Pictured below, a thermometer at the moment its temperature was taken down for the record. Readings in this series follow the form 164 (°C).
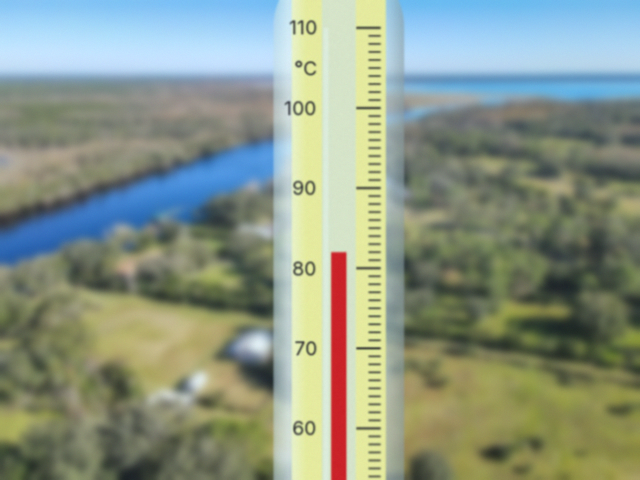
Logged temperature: 82 (°C)
